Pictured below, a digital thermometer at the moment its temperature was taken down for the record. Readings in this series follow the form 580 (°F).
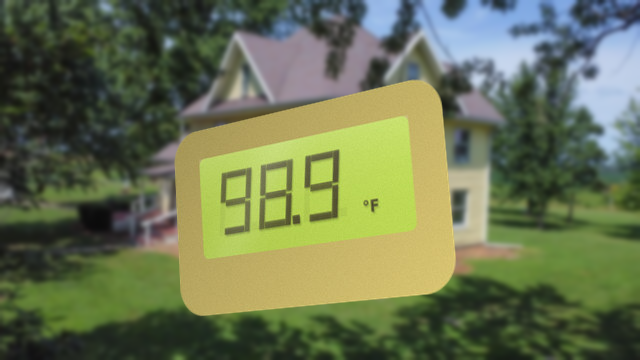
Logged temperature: 98.9 (°F)
